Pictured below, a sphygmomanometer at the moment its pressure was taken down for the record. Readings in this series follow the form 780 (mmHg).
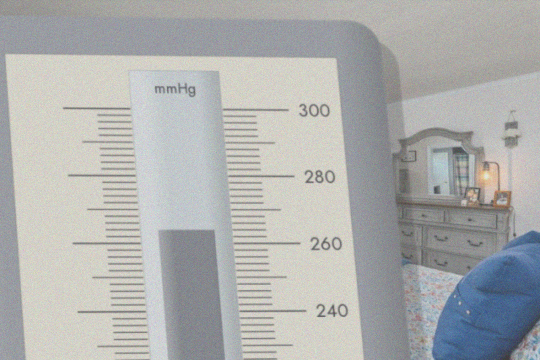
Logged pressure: 264 (mmHg)
